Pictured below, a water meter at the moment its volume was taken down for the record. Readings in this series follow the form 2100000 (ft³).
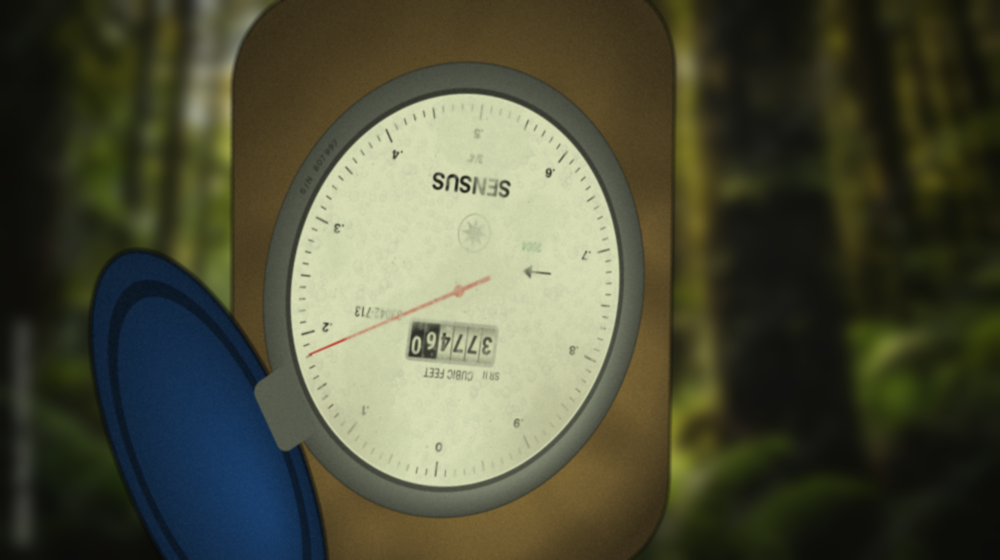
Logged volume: 377460.18 (ft³)
